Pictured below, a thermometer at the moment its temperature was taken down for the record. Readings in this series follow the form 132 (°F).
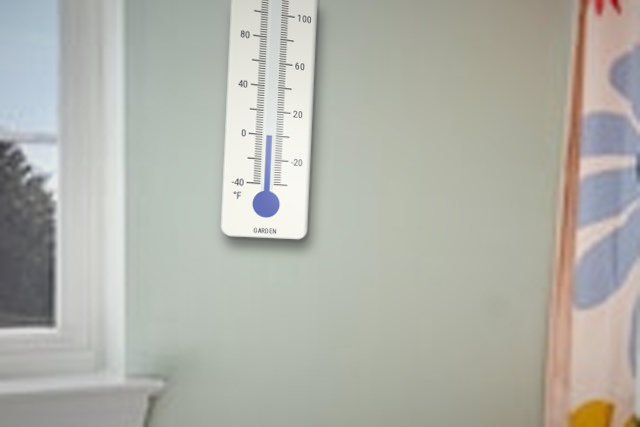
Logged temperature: 0 (°F)
